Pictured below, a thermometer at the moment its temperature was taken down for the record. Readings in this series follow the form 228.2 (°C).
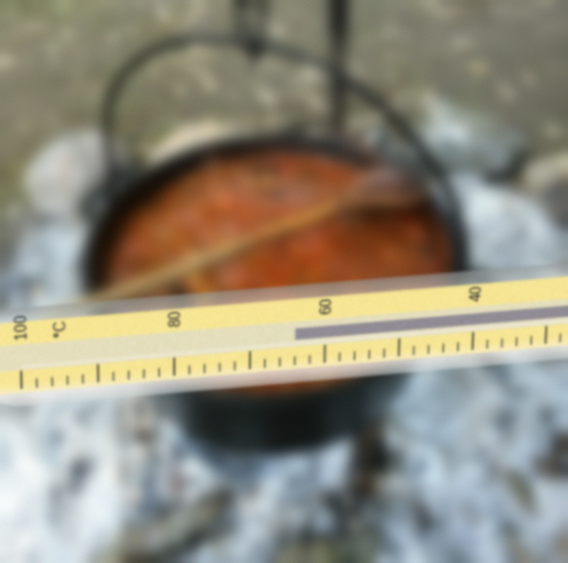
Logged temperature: 64 (°C)
